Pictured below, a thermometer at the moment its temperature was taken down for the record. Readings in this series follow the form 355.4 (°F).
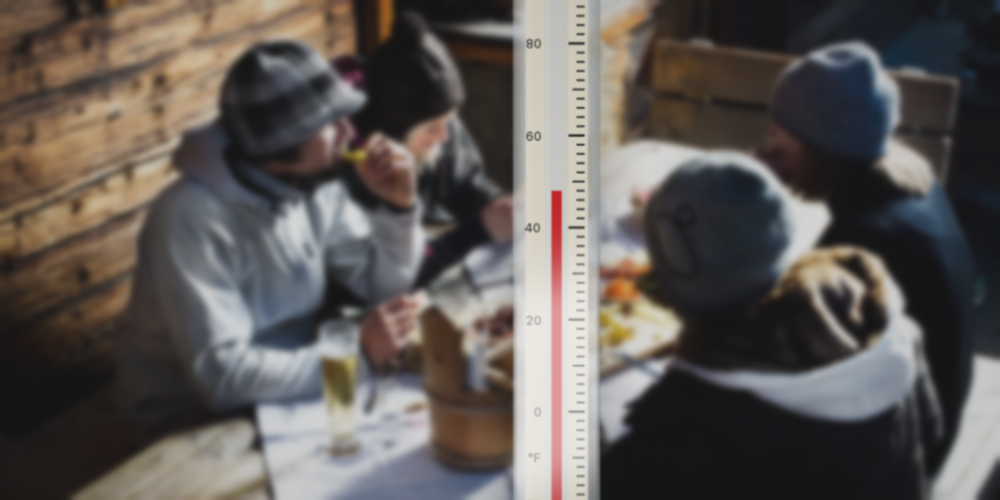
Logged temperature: 48 (°F)
